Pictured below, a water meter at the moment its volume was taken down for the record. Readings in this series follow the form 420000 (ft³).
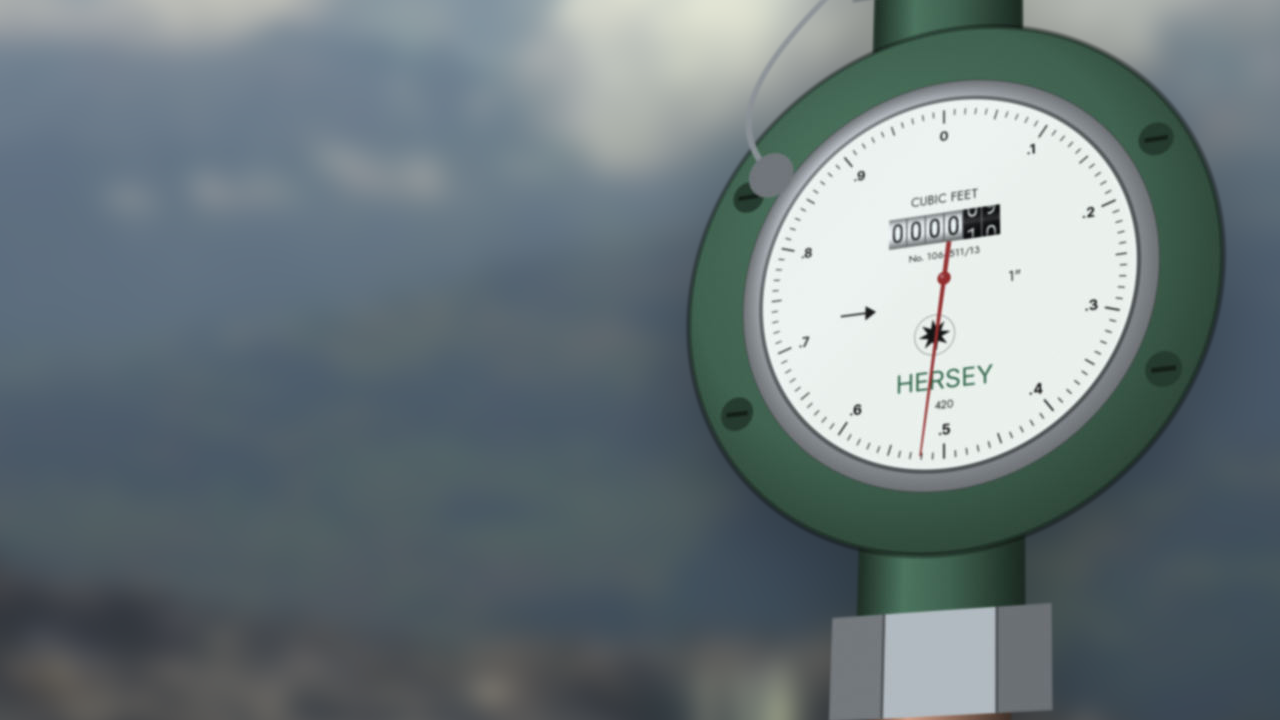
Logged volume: 9.52 (ft³)
